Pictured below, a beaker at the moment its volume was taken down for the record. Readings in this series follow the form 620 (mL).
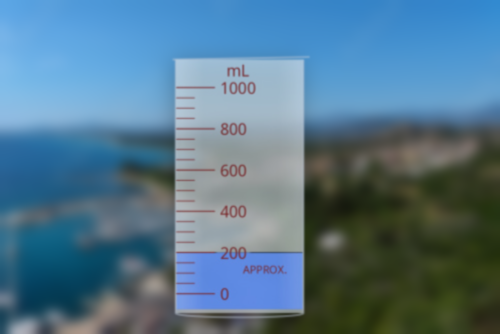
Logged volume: 200 (mL)
